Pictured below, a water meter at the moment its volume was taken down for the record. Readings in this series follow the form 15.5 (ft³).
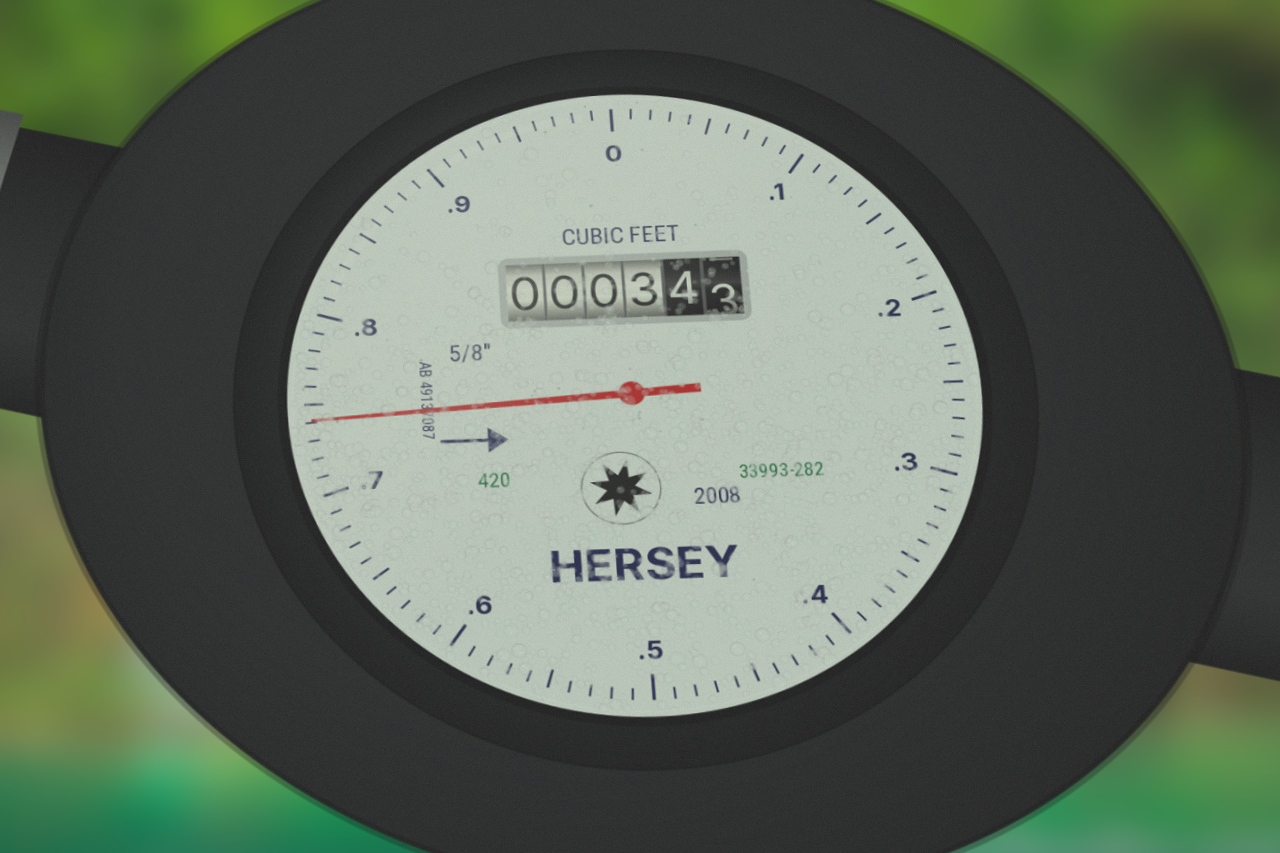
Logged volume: 342.74 (ft³)
